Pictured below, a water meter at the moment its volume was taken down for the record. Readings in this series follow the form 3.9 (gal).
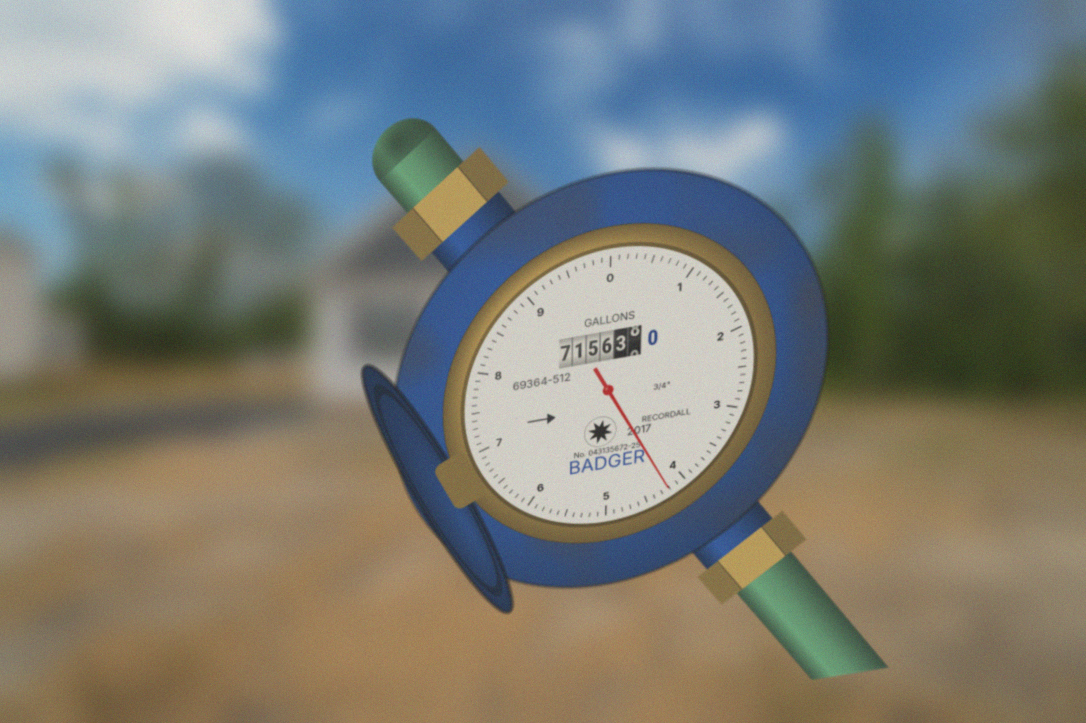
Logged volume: 7156384.2 (gal)
